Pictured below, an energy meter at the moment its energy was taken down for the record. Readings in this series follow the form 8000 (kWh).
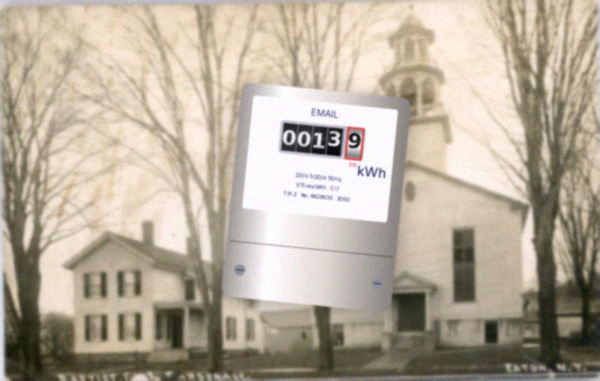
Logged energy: 13.9 (kWh)
